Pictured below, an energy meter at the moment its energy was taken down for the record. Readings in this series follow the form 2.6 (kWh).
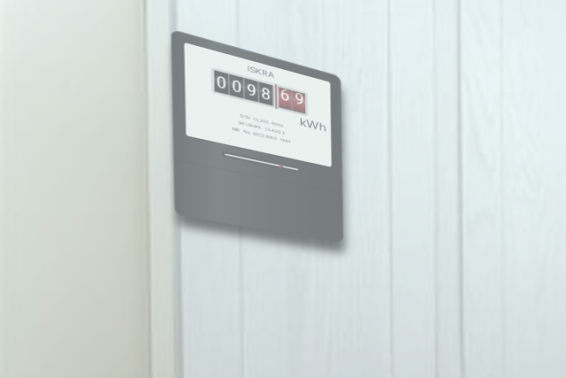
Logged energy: 98.69 (kWh)
